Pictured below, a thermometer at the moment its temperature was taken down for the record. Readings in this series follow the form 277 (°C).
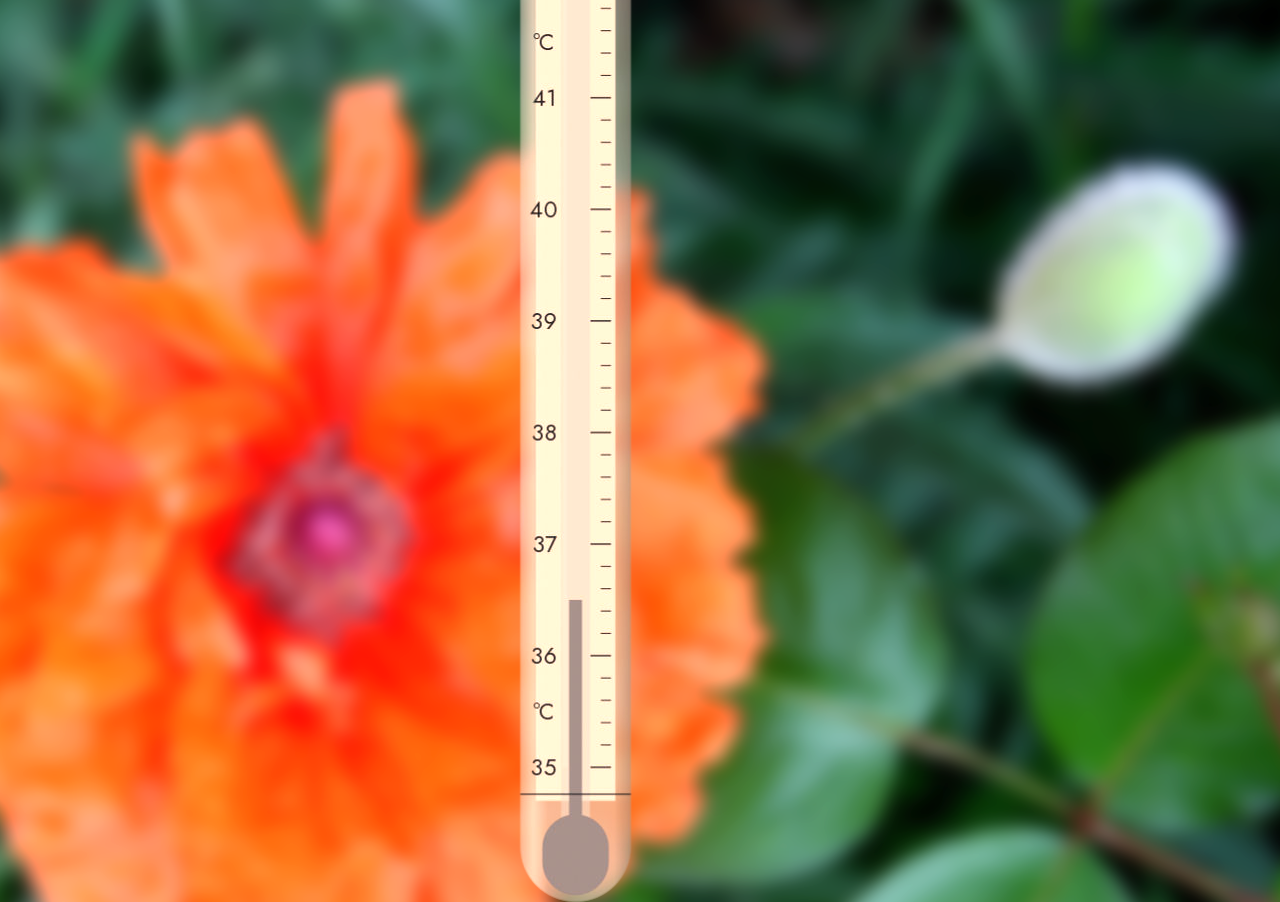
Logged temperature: 36.5 (°C)
